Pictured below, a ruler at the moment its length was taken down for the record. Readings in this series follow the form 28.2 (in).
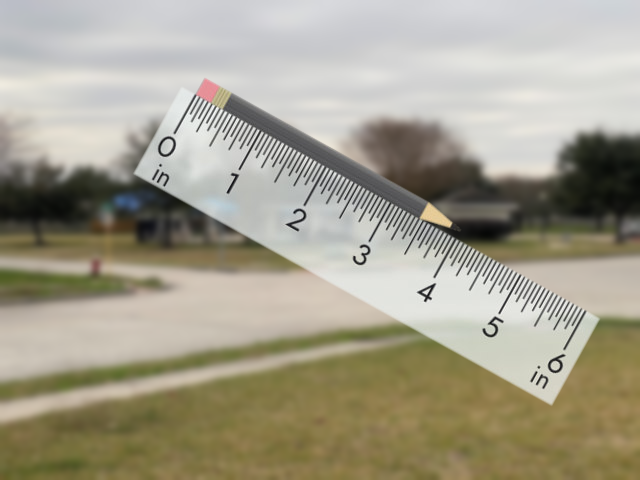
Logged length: 4 (in)
